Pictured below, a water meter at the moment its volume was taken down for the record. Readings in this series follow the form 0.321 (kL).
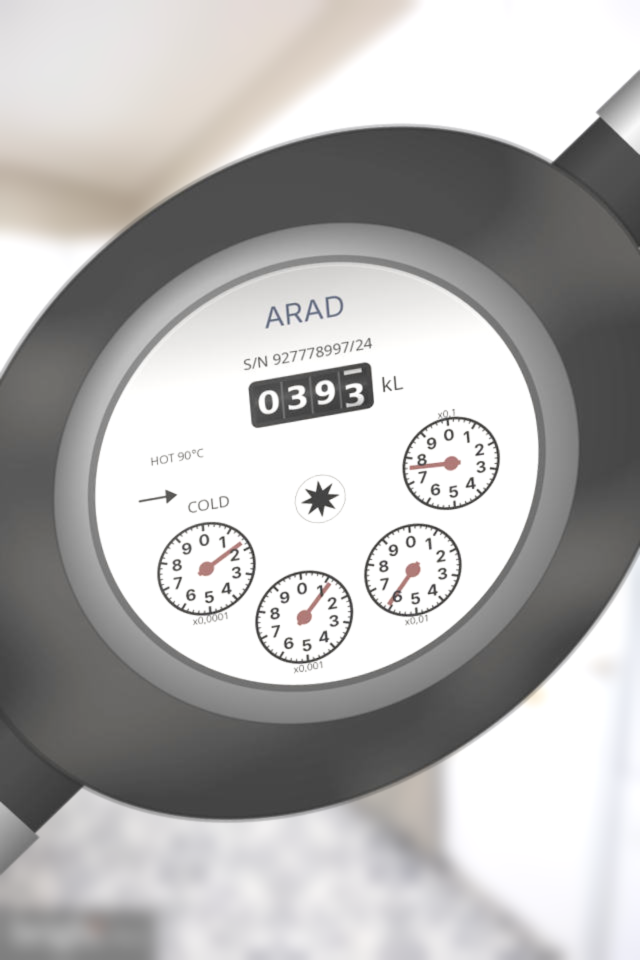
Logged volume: 392.7611 (kL)
